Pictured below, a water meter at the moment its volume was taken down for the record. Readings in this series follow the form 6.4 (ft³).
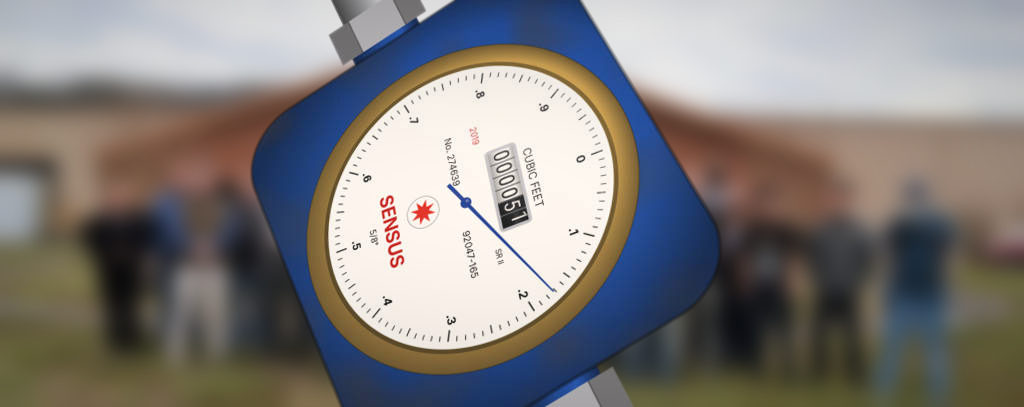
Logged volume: 51.17 (ft³)
